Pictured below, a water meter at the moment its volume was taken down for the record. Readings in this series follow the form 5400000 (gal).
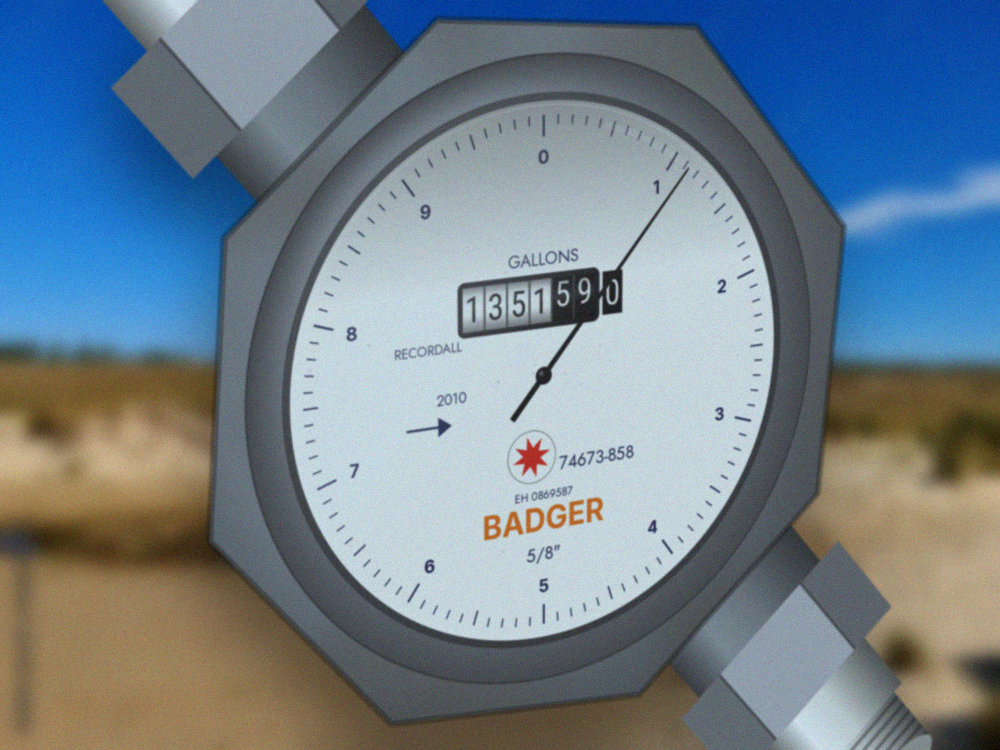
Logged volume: 1351591.1 (gal)
